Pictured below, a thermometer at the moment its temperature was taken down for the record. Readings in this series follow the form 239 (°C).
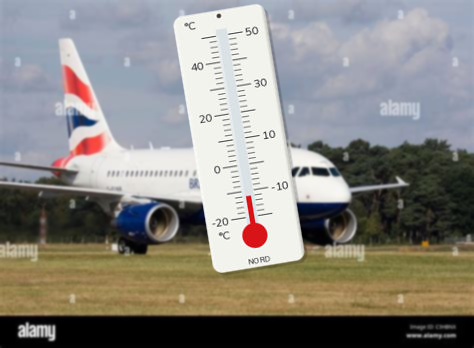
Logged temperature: -12 (°C)
